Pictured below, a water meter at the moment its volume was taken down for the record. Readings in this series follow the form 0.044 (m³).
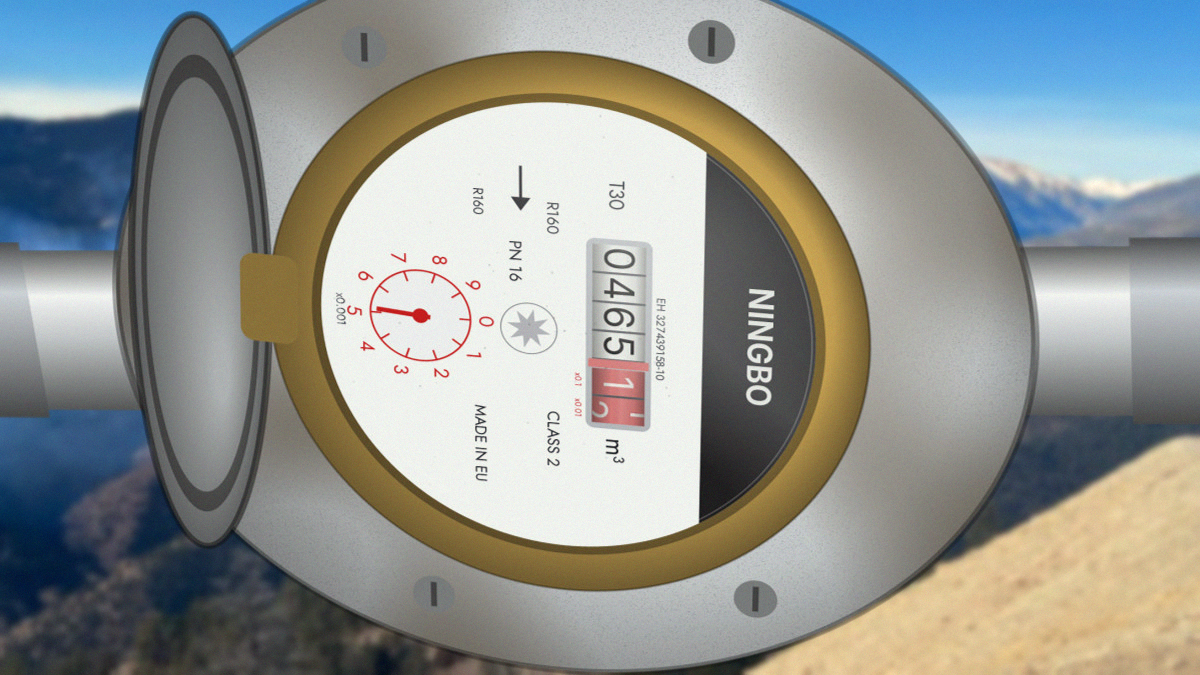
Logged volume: 465.115 (m³)
